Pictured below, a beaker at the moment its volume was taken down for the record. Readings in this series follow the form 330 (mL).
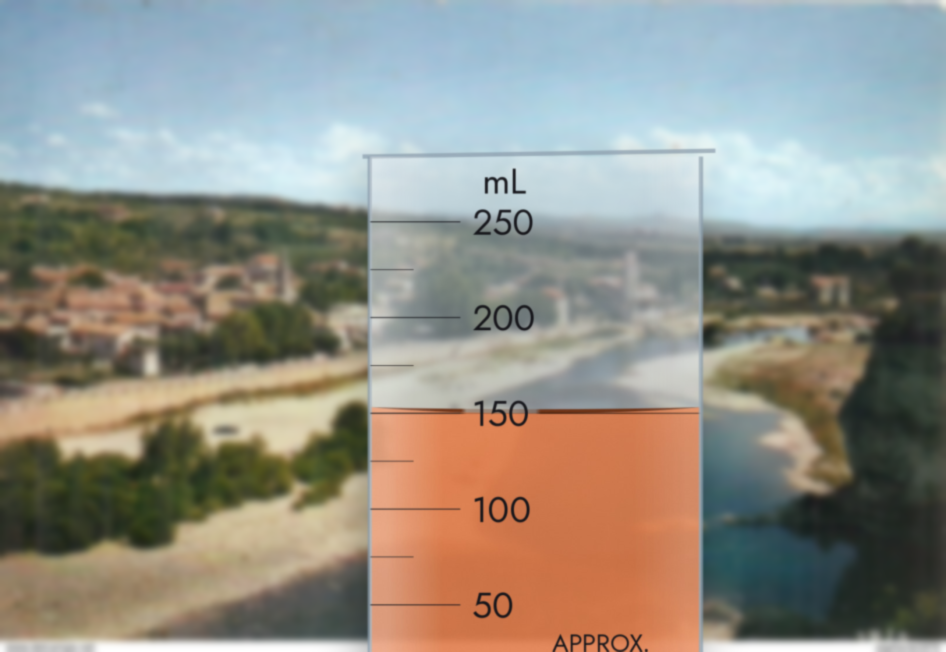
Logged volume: 150 (mL)
